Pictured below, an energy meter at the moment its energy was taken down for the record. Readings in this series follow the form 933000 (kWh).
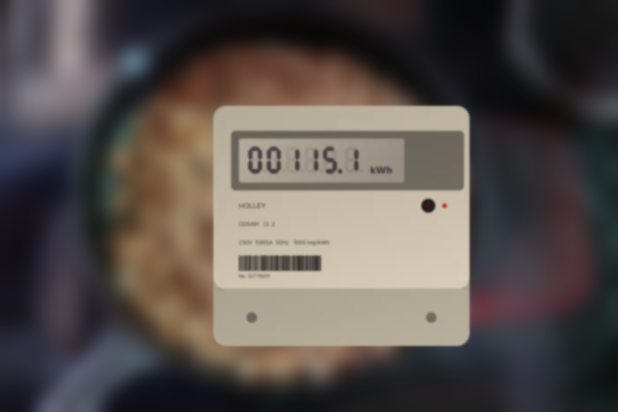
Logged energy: 115.1 (kWh)
